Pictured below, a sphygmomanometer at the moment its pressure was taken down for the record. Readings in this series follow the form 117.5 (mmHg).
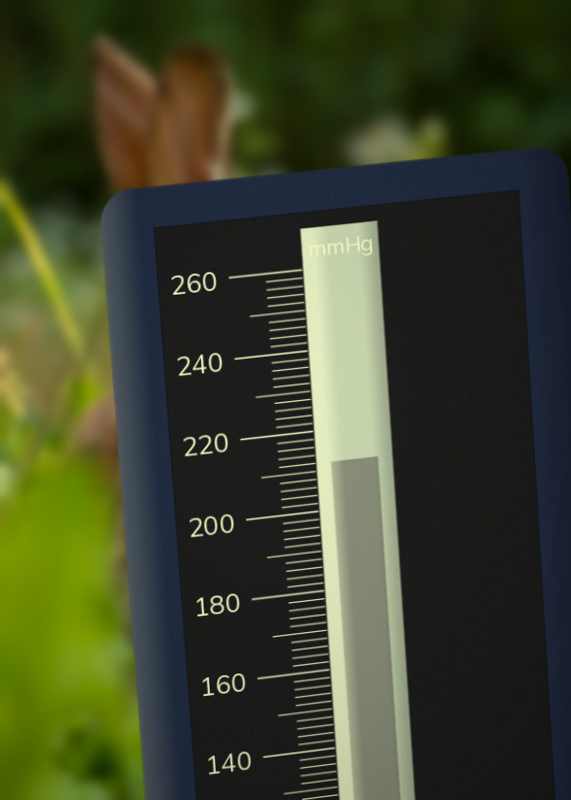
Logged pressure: 212 (mmHg)
